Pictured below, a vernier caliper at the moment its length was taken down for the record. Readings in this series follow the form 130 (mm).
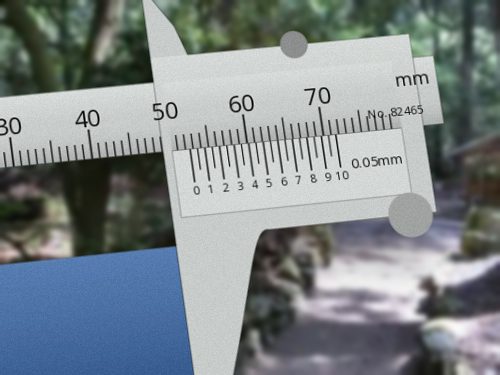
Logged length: 52.6 (mm)
